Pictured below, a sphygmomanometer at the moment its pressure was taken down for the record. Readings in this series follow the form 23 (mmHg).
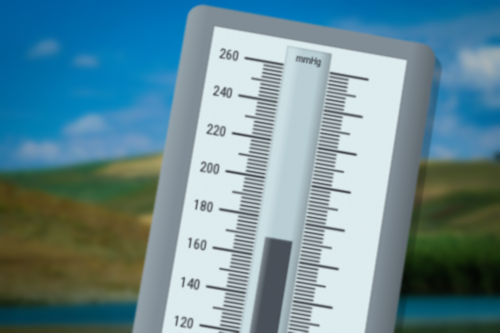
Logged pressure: 170 (mmHg)
